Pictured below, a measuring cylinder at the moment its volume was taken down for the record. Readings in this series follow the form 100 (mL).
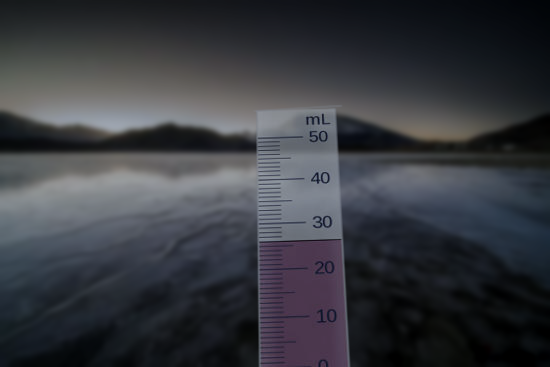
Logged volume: 26 (mL)
